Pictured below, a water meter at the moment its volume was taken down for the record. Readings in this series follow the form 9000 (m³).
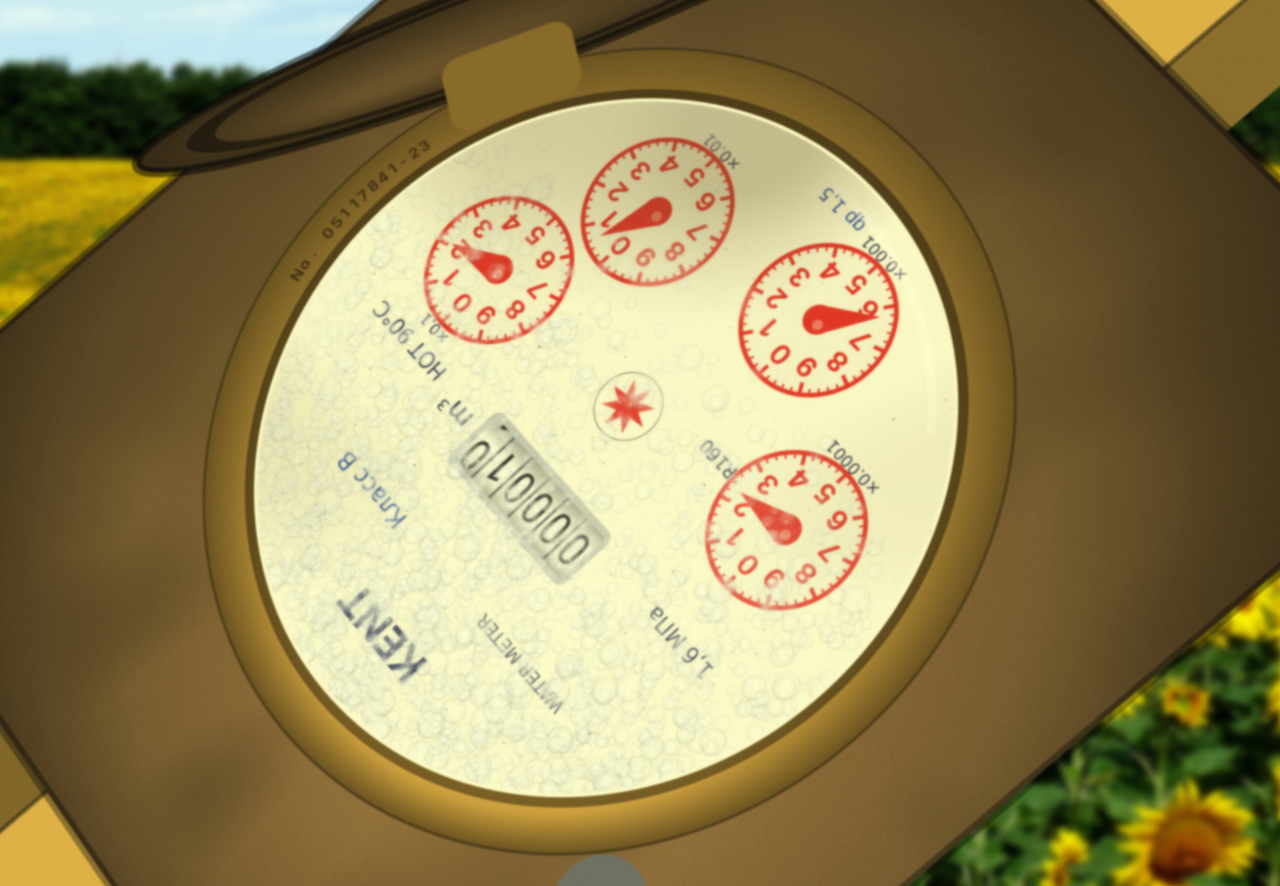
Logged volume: 10.2062 (m³)
